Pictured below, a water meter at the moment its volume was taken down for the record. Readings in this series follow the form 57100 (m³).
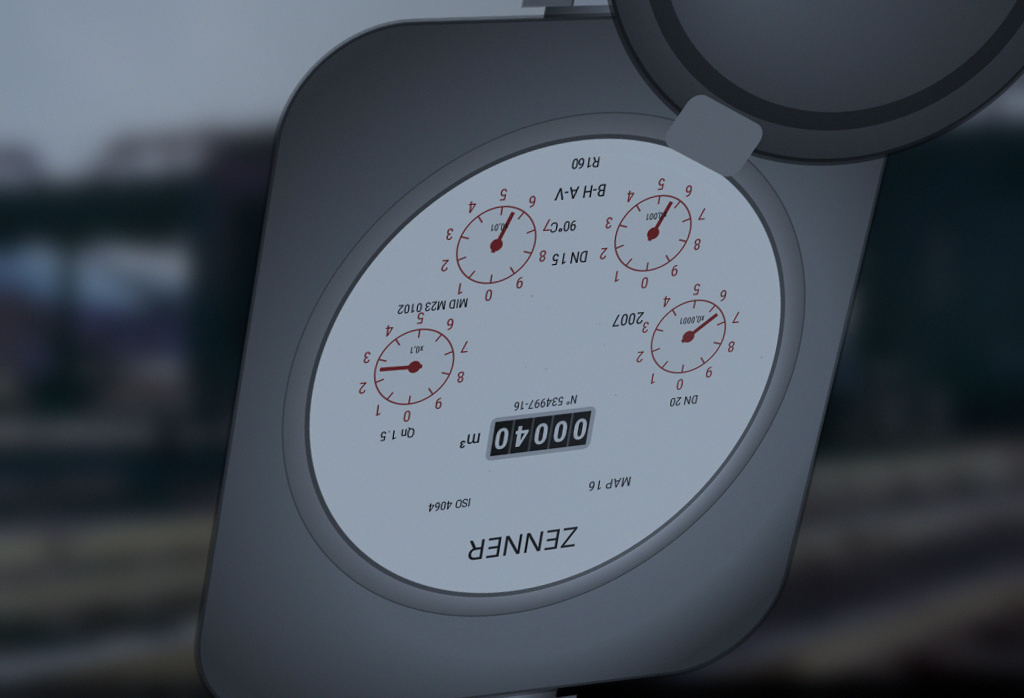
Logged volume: 40.2556 (m³)
